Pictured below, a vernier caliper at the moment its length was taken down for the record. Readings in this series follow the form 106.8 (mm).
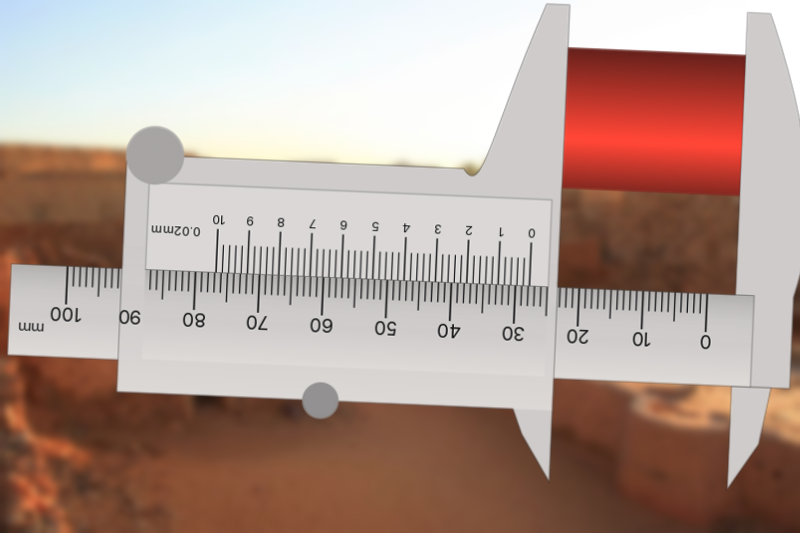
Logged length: 27.8 (mm)
